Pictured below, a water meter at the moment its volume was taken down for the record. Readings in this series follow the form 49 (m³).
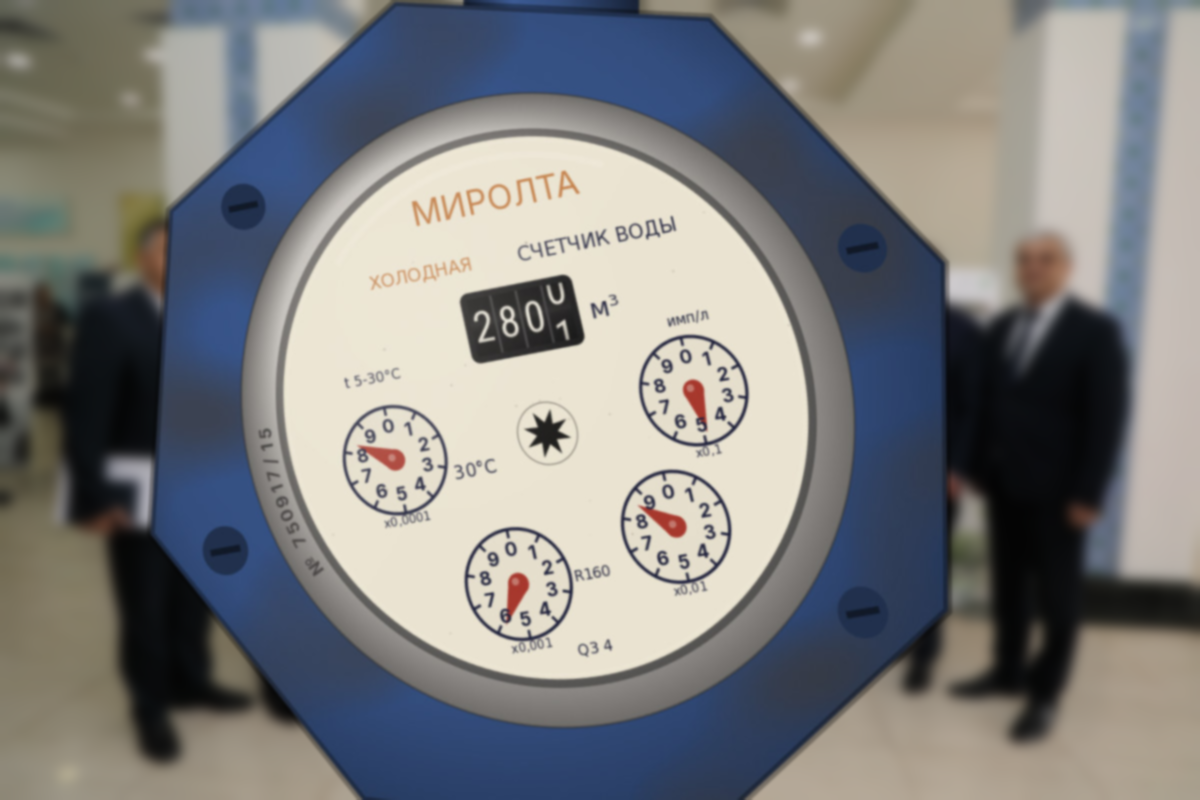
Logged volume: 2800.4858 (m³)
